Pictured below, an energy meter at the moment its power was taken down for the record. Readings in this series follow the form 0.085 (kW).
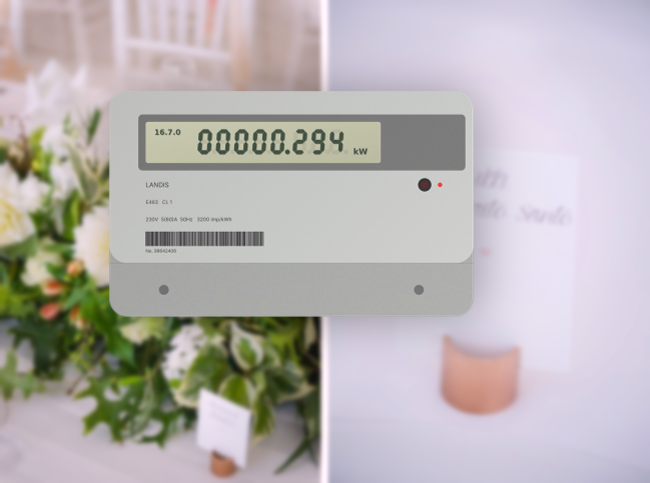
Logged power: 0.294 (kW)
